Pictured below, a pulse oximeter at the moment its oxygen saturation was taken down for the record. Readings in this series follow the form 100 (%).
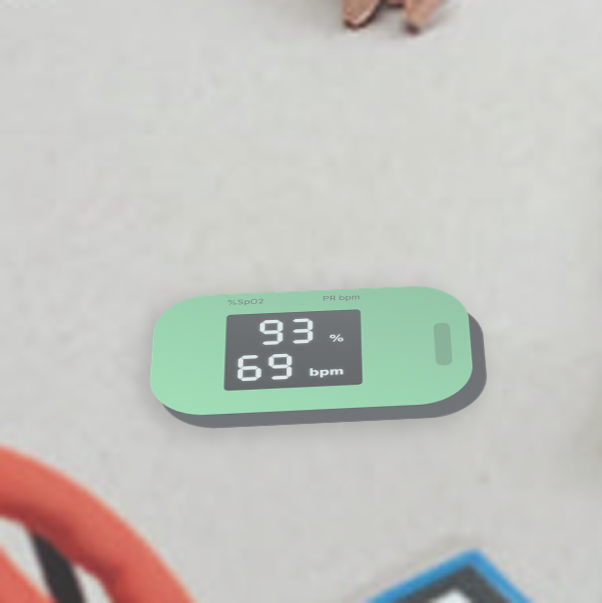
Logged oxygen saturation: 93 (%)
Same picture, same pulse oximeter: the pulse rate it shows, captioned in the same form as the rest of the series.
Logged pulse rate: 69 (bpm)
